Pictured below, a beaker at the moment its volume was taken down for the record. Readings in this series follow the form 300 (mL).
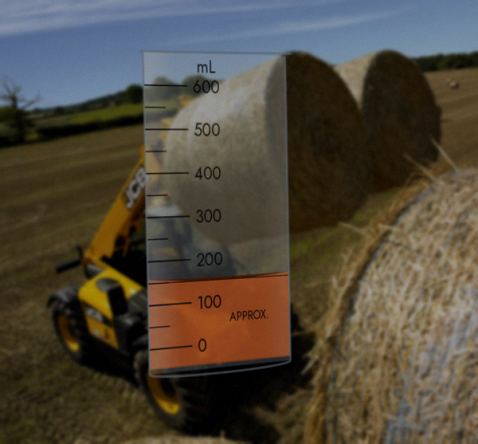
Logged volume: 150 (mL)
